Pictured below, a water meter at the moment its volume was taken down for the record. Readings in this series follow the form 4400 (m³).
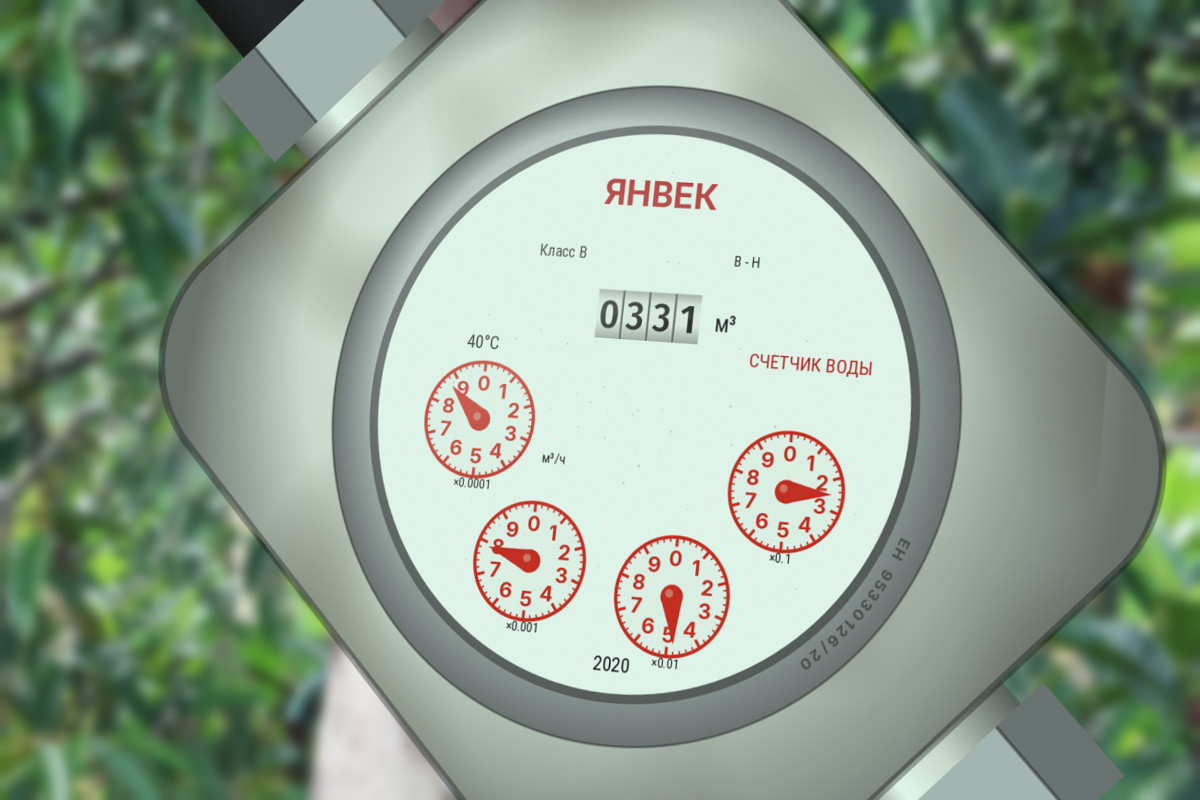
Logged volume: 331.2478 (m³)
